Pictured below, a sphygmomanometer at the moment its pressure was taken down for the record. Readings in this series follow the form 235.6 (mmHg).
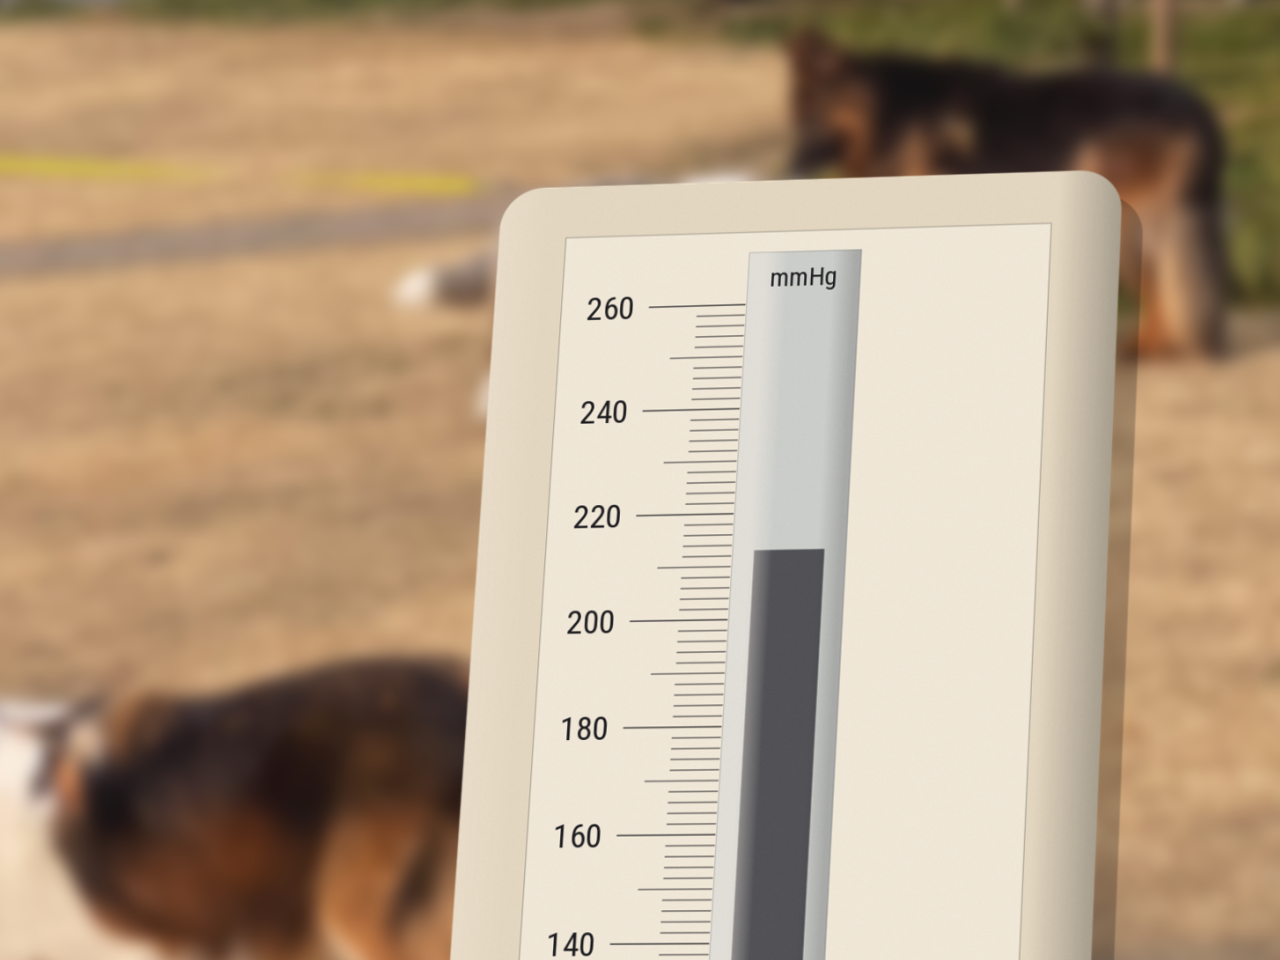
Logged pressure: 213 (mmHg)
